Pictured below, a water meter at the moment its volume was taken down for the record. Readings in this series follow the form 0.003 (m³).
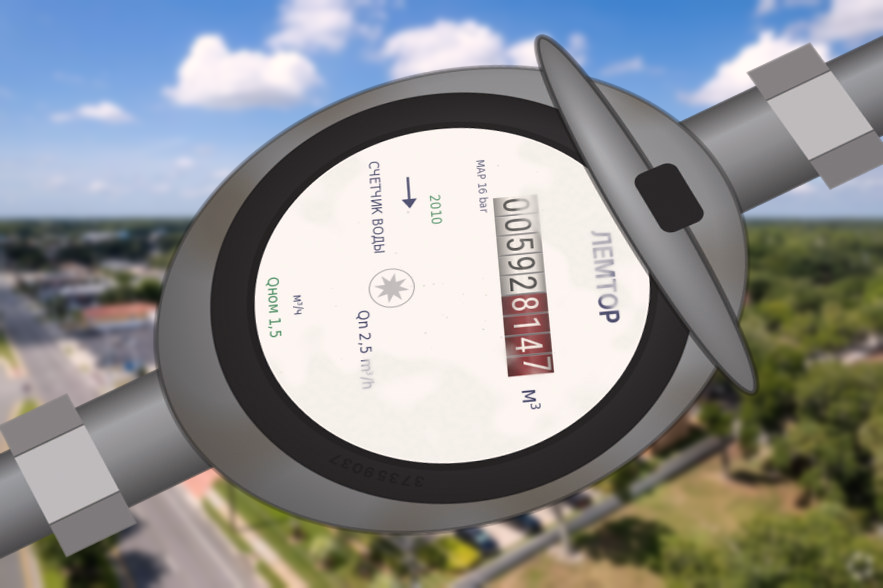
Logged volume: 592.8147 (m³)
